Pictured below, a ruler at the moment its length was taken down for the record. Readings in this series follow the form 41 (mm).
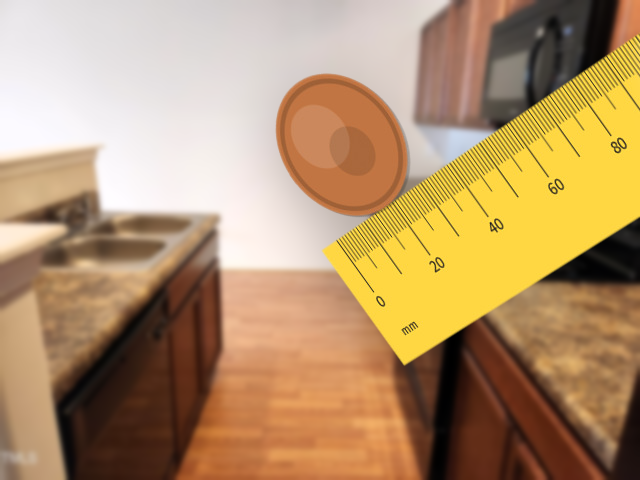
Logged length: 35 (mm)
